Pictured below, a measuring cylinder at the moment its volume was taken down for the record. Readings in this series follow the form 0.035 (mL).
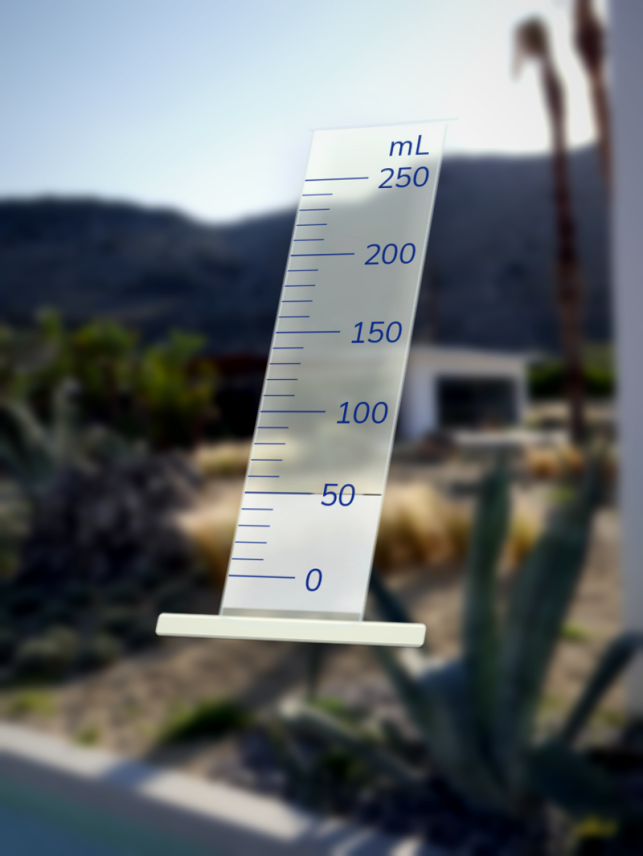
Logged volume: 50 (mL)
